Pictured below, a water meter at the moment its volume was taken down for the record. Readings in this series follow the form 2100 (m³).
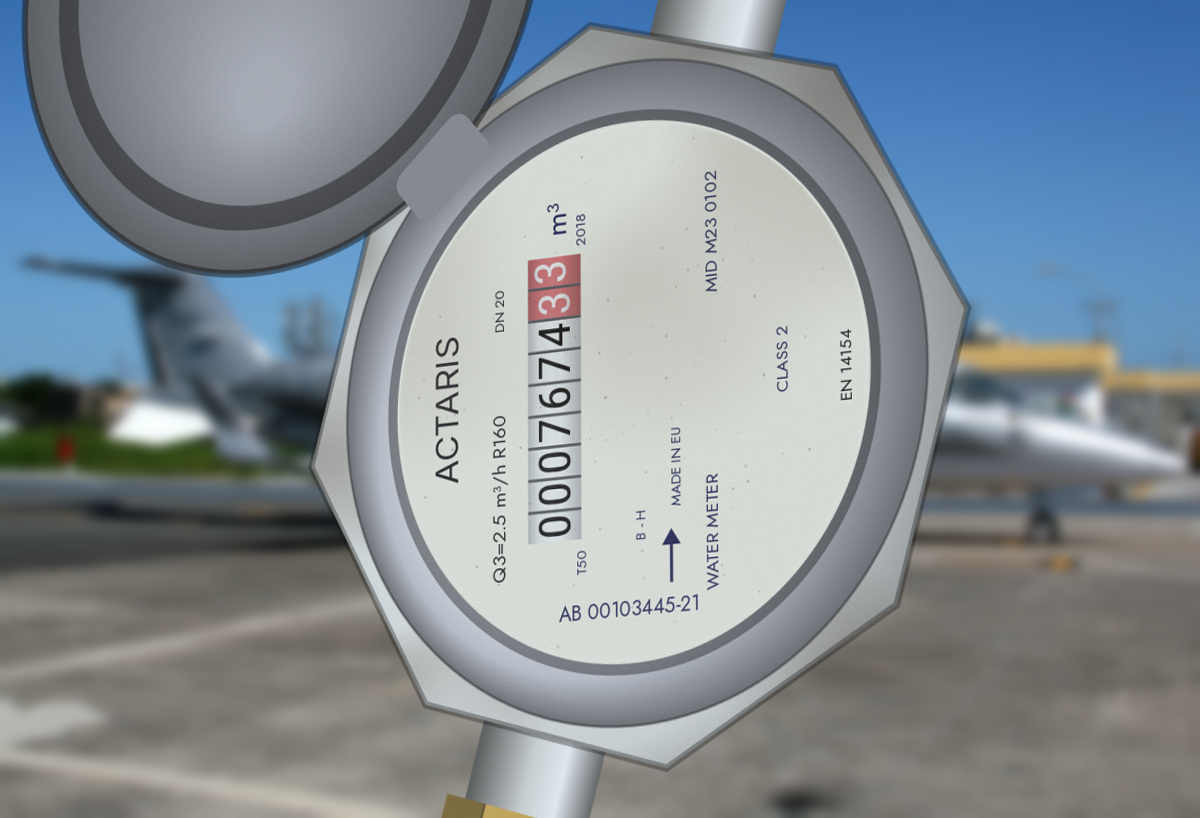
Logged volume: 7674.33 (m³)
